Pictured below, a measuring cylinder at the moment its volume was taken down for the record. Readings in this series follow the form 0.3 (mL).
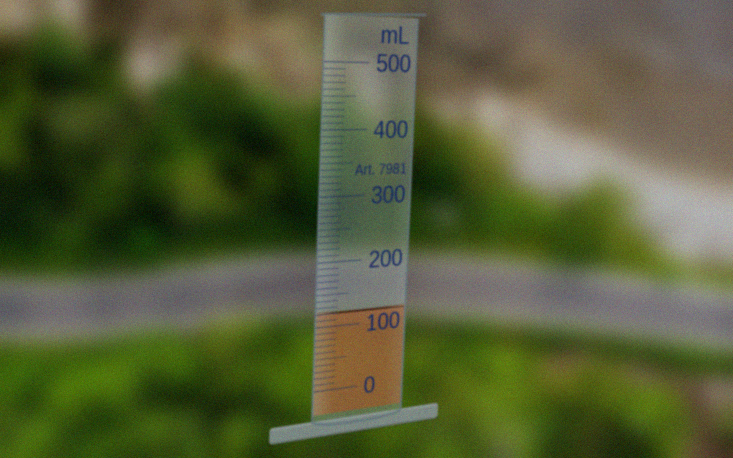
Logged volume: 120 (mL)
